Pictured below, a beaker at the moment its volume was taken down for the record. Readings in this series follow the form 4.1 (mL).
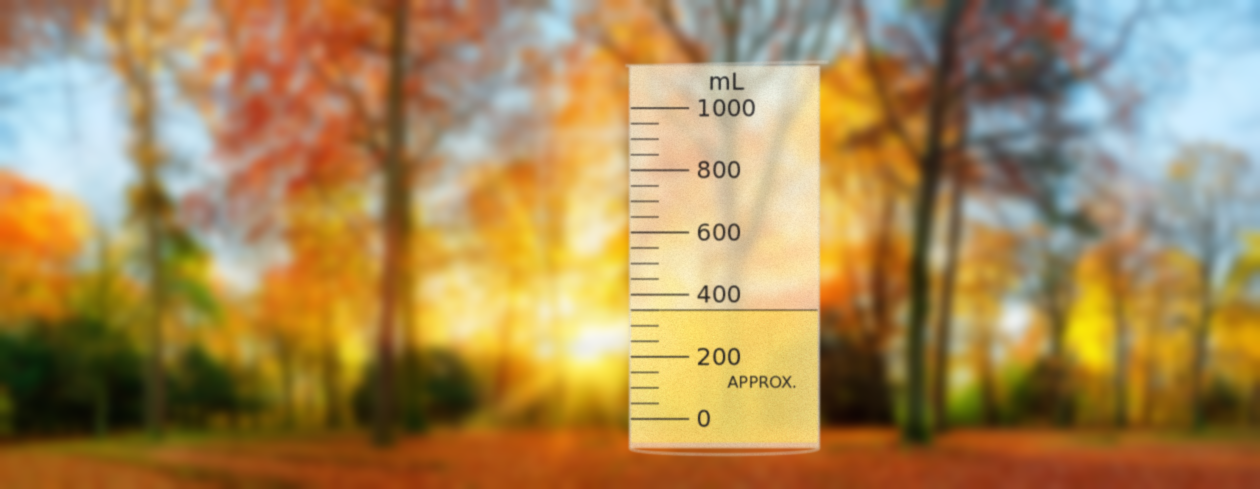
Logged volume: 350 (mL)
